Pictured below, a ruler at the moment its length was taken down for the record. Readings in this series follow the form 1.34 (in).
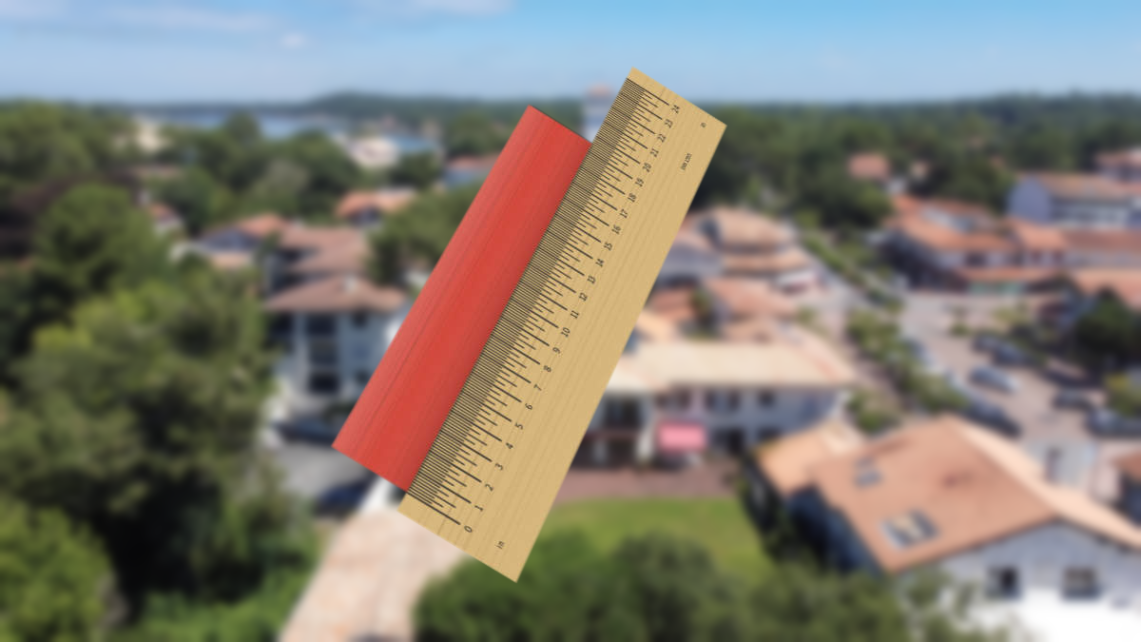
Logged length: 19.5 (in)
